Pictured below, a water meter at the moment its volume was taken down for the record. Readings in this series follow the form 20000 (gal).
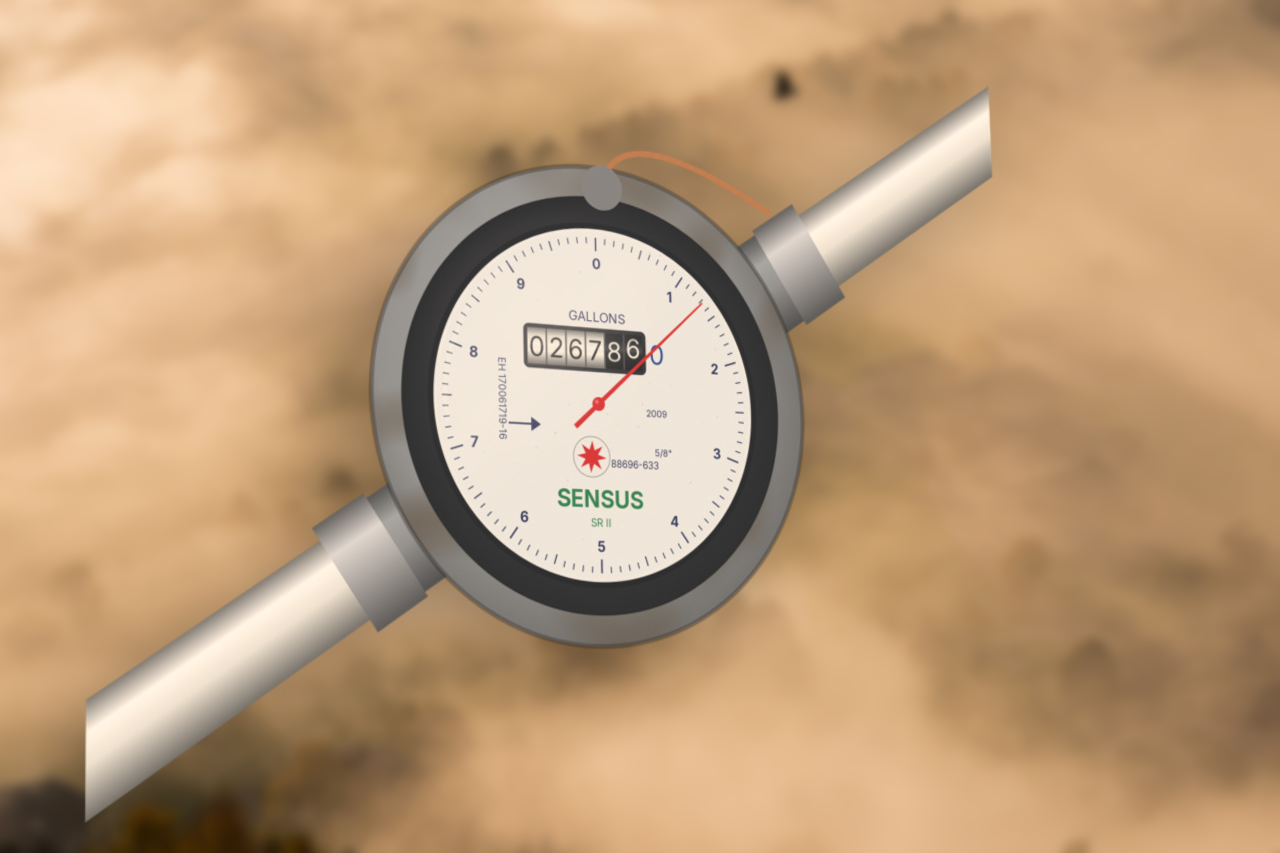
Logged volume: 267861.3 (gal)
